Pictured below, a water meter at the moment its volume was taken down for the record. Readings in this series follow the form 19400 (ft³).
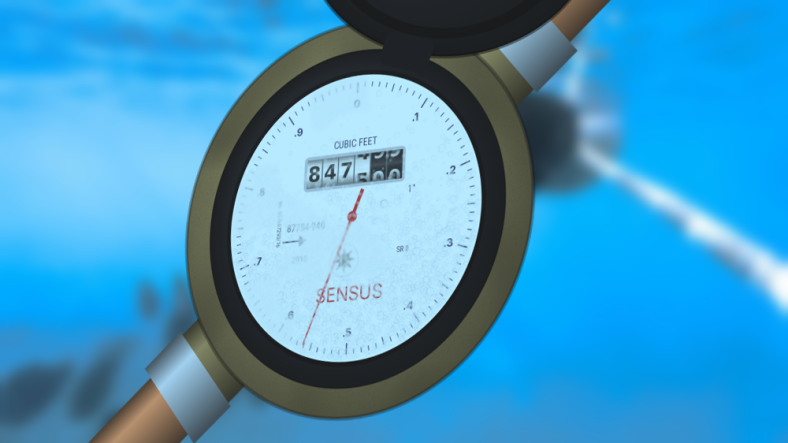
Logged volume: 847499.56 (ft³)
